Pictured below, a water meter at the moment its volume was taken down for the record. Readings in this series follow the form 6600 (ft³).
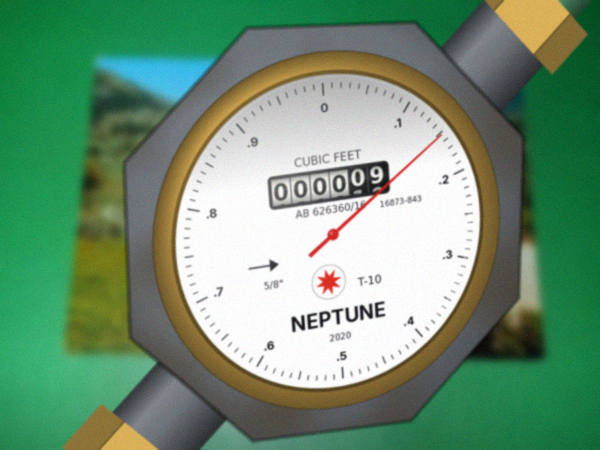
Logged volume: 9.15 (ft³)
